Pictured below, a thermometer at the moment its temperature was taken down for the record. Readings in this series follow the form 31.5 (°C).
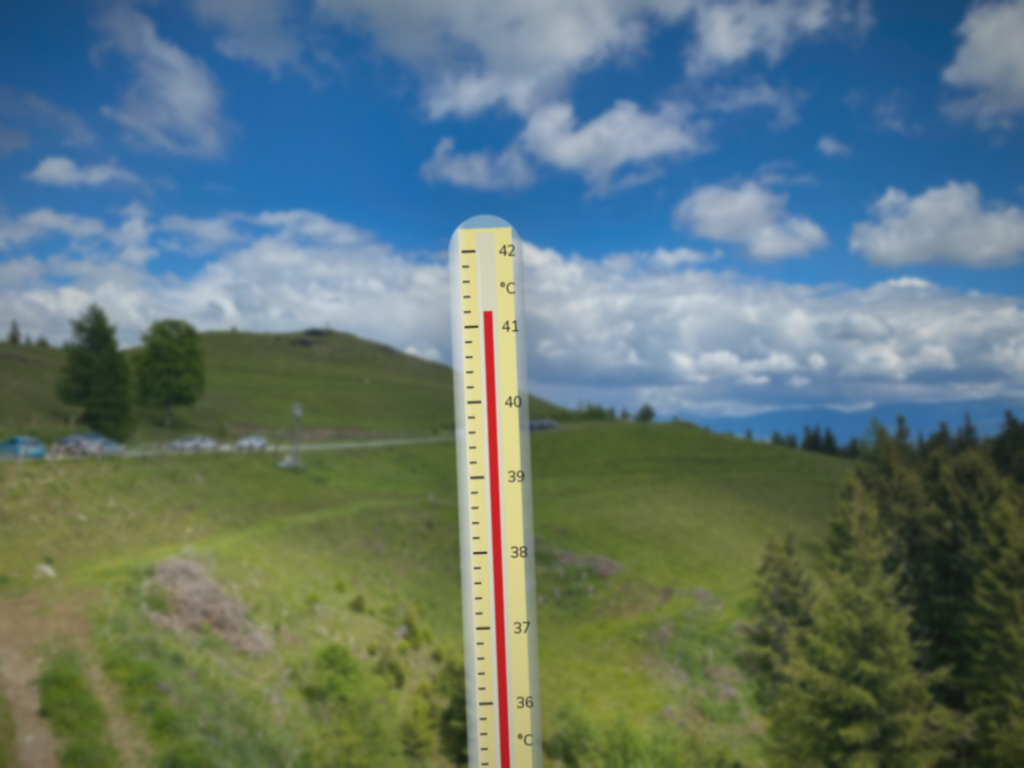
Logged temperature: 41.2 (°C)
